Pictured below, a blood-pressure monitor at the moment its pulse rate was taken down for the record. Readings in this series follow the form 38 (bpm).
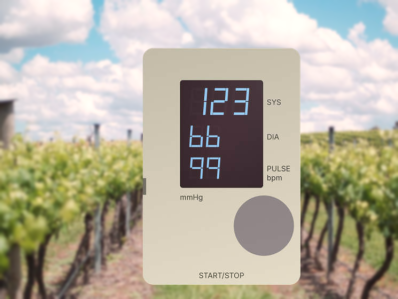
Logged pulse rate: 99 (bpm)
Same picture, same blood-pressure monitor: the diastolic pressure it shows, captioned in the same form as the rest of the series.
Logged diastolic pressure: 66 (mmHg)
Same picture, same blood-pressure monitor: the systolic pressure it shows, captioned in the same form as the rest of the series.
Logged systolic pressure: 123 (mmHg)
